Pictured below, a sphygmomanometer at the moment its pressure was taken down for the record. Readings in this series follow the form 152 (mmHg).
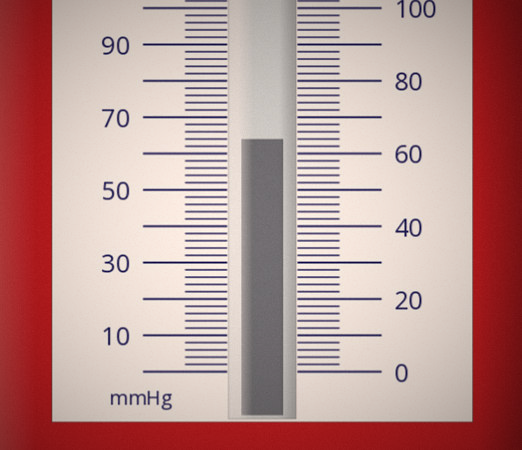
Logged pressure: 64 (mmHg)
